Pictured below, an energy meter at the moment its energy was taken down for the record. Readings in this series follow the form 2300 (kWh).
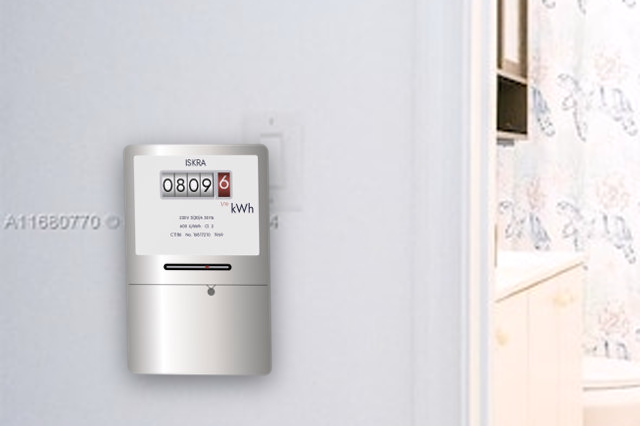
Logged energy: 809.6 (kWh)
